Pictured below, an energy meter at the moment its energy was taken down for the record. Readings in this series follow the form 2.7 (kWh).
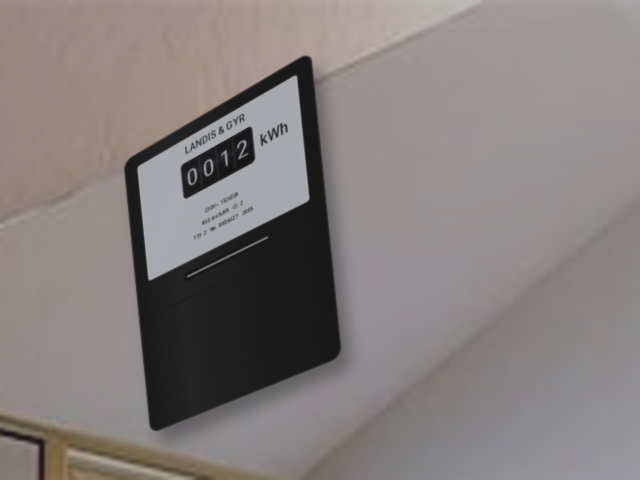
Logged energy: 12 (kWh)
